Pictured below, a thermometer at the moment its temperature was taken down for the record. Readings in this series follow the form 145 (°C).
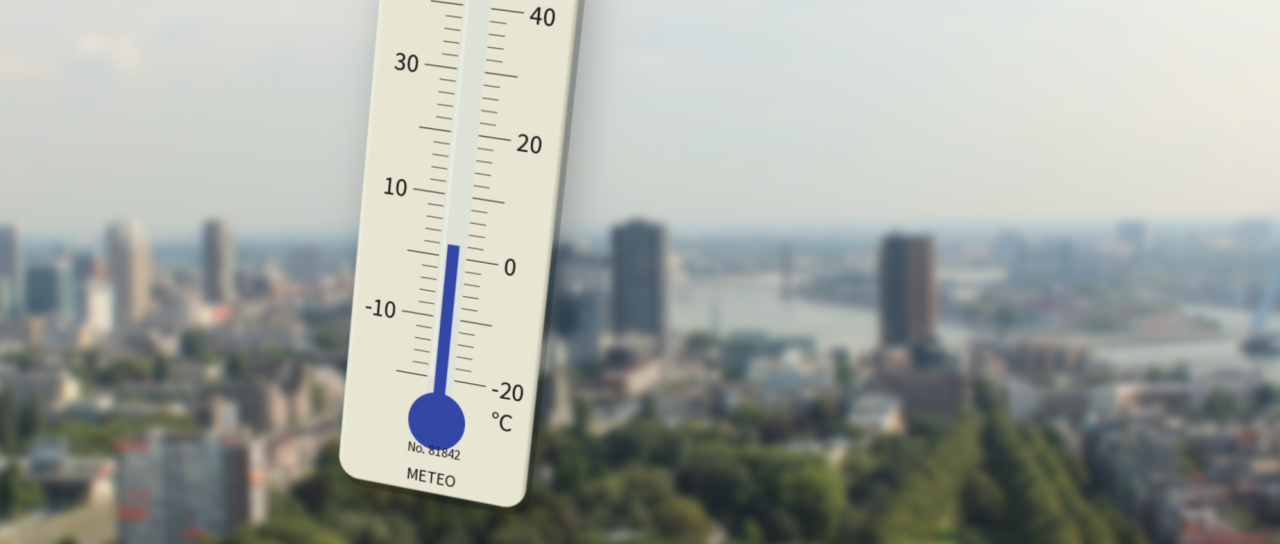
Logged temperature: 2 (°C)
